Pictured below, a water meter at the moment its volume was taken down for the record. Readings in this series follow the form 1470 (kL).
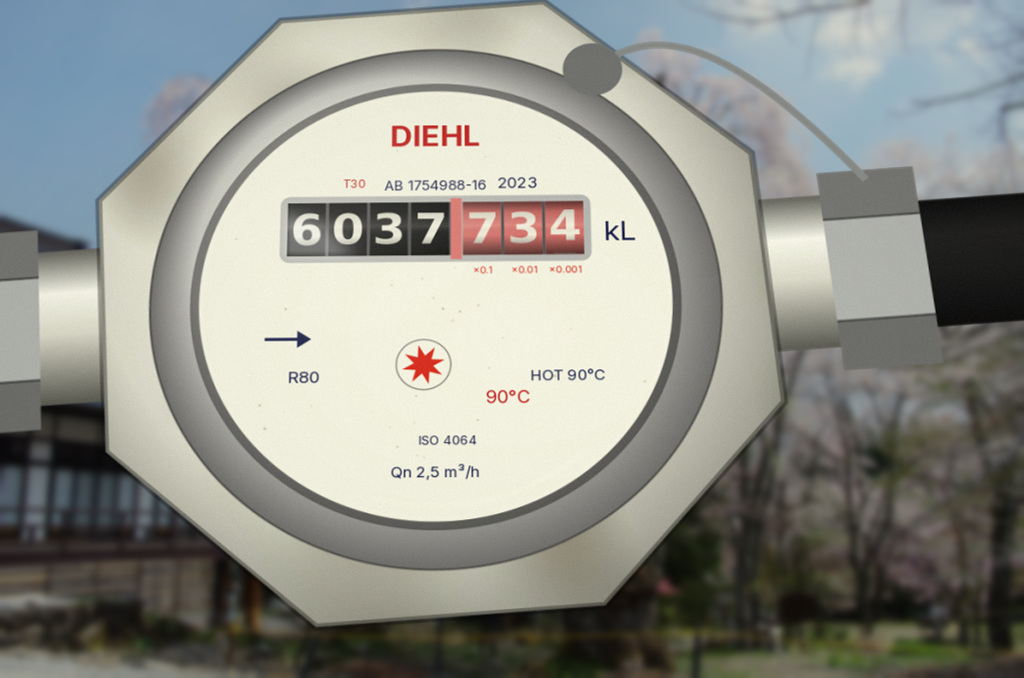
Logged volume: 6037.734 (kL)
